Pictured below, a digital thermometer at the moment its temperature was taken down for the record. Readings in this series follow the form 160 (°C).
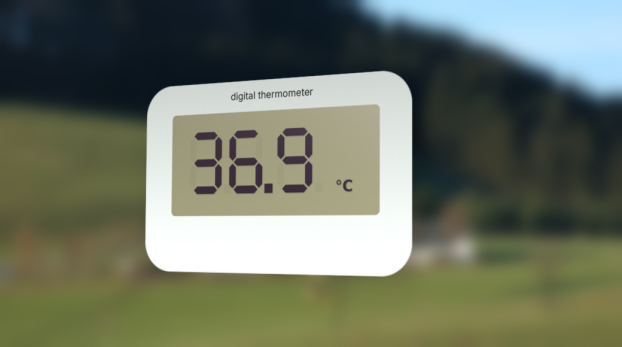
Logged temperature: 36.9 (°C)
